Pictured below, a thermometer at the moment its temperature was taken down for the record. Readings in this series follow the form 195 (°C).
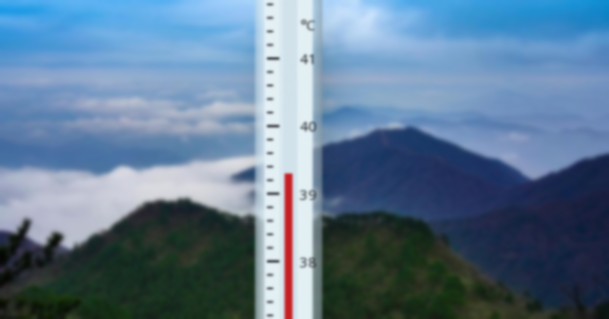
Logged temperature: 39.3 (°C)
